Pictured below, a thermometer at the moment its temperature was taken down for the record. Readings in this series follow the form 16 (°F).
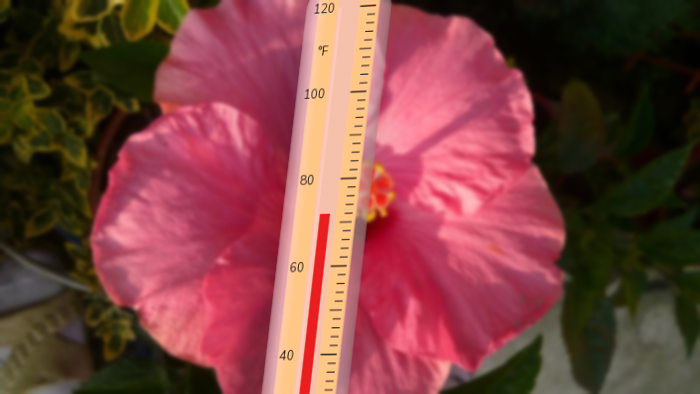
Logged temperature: 72 (°F)
